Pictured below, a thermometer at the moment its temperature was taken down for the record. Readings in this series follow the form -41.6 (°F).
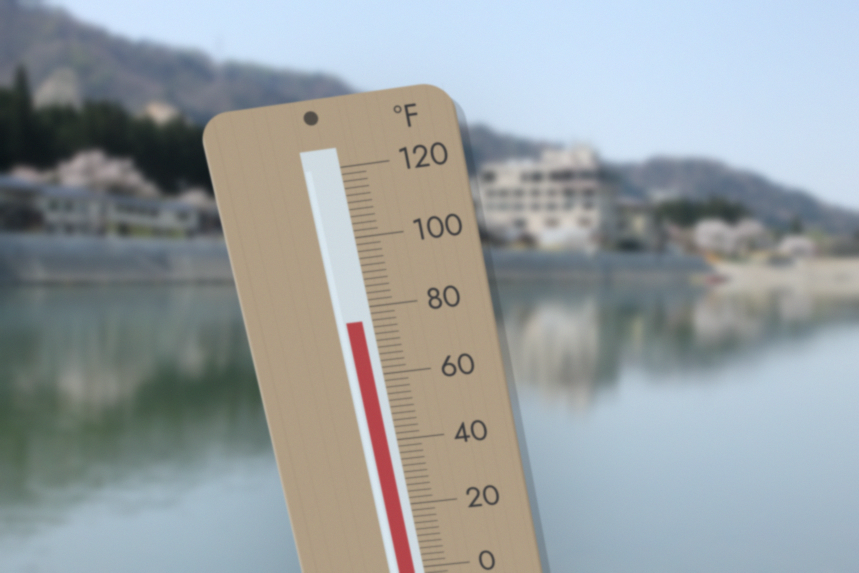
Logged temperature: 76 (°F)
